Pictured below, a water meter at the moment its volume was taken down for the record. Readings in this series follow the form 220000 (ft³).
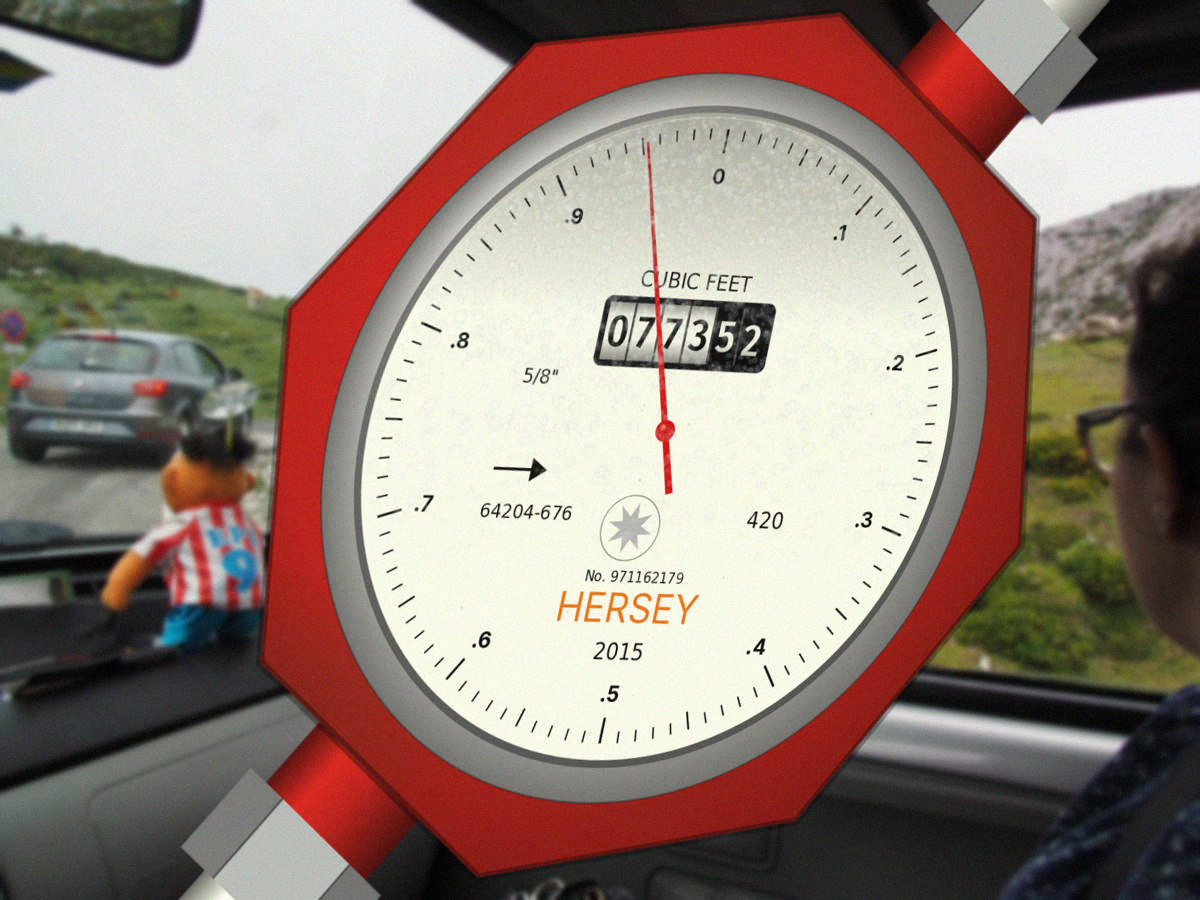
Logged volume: 77351.95 (ft³)
